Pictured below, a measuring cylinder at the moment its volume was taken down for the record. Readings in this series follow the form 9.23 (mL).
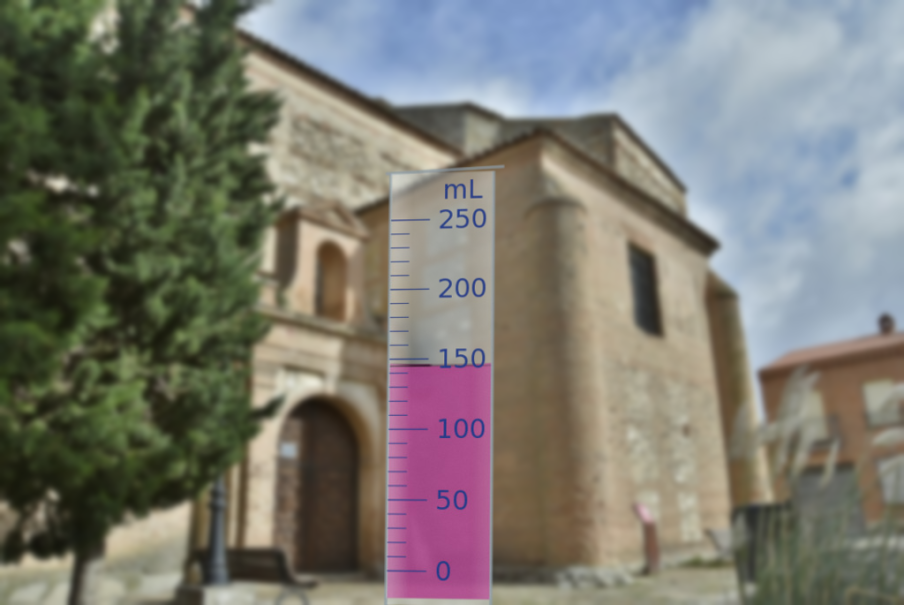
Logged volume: 145 (mL)
